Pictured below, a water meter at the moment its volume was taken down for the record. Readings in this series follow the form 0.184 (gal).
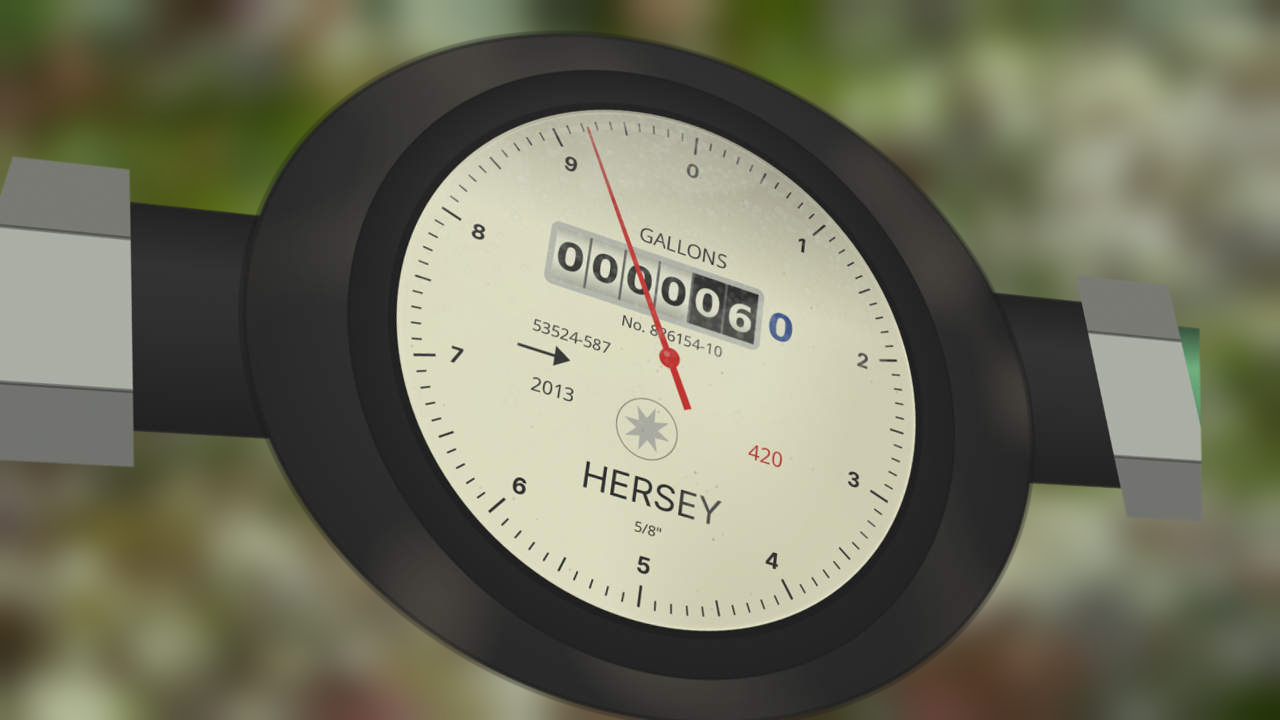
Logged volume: 59.2 (gal)
